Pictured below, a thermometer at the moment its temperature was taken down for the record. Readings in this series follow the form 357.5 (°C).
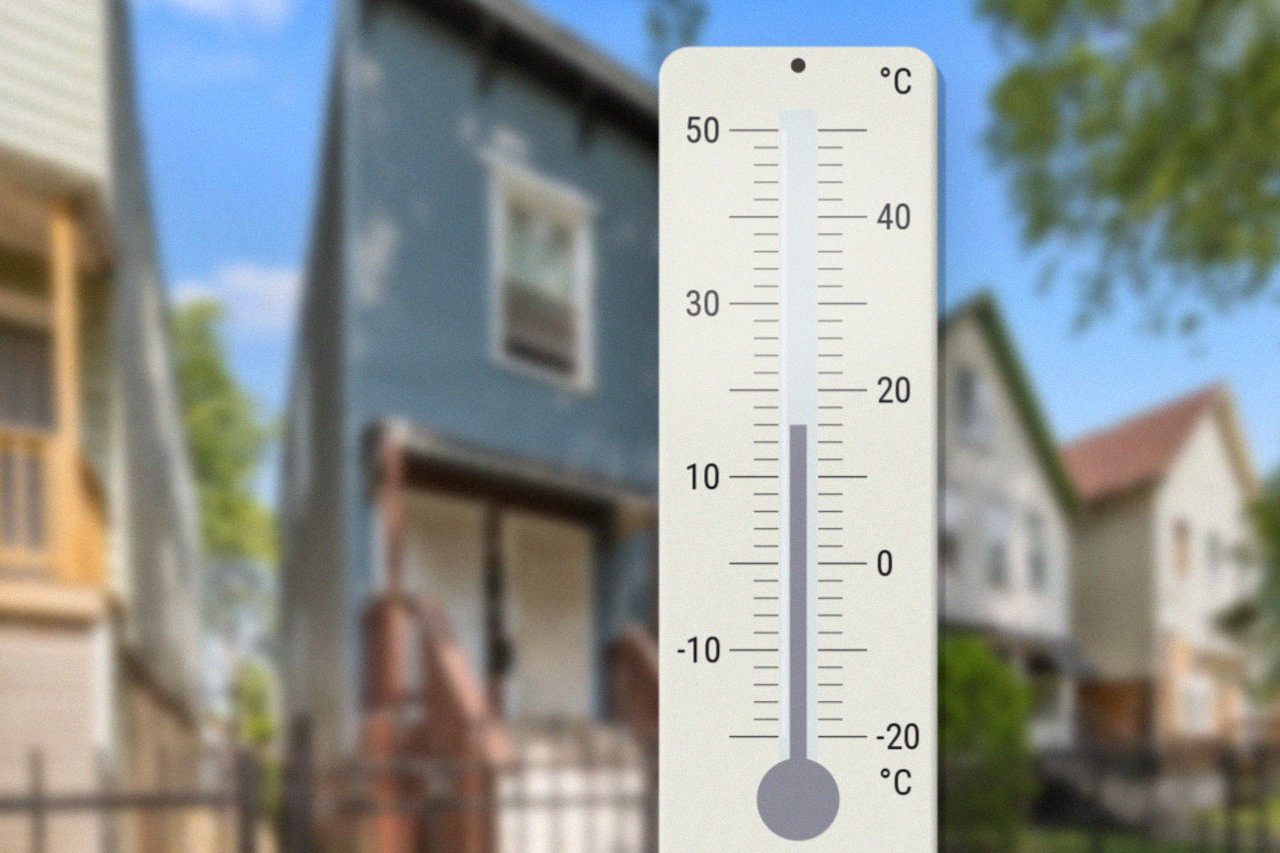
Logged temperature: 16 (°C)
